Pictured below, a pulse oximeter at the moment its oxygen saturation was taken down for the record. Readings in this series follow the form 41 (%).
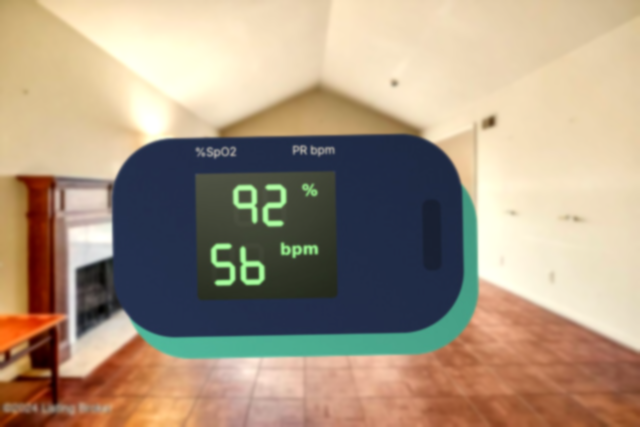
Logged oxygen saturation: 92 (%)
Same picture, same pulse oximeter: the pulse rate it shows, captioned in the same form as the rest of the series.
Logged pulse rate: 56 (bpm)
